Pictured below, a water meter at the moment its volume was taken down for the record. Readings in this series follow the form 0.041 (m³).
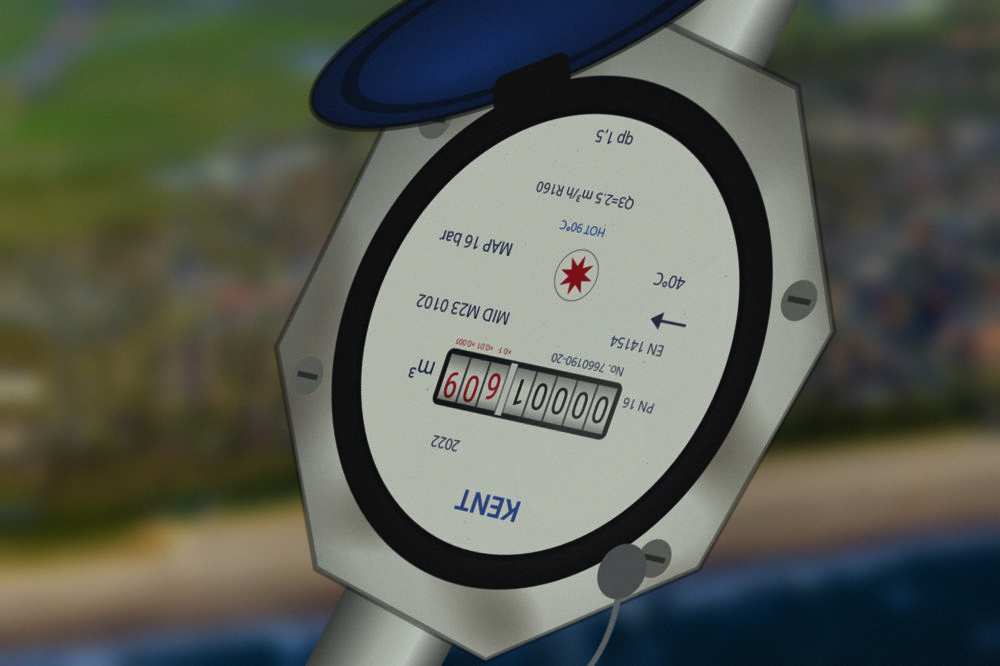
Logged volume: 1.609 (m³)
